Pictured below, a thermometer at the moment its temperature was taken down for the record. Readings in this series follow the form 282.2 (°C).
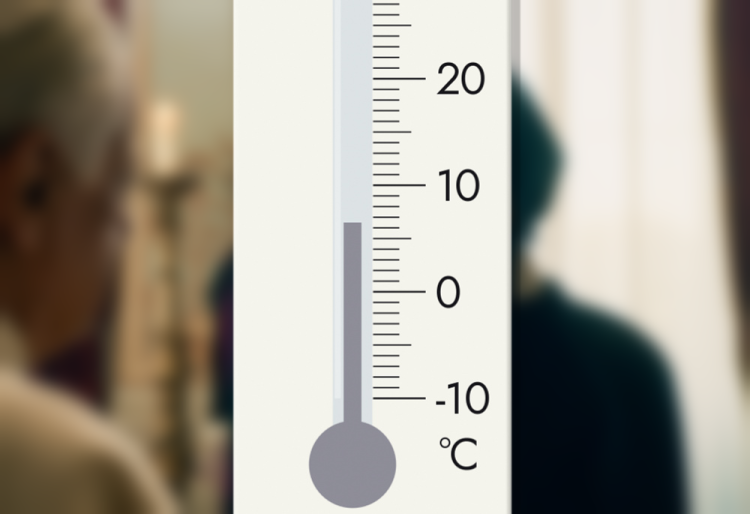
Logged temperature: 6.5 (°C)
